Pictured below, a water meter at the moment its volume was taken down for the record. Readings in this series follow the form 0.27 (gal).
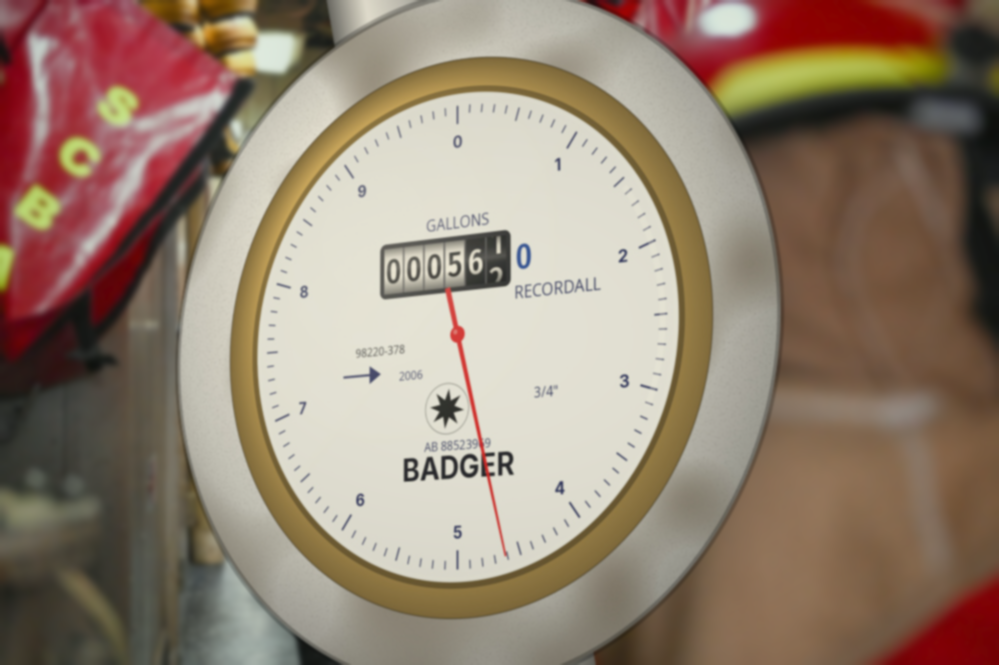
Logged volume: 5614.6 (gal)
